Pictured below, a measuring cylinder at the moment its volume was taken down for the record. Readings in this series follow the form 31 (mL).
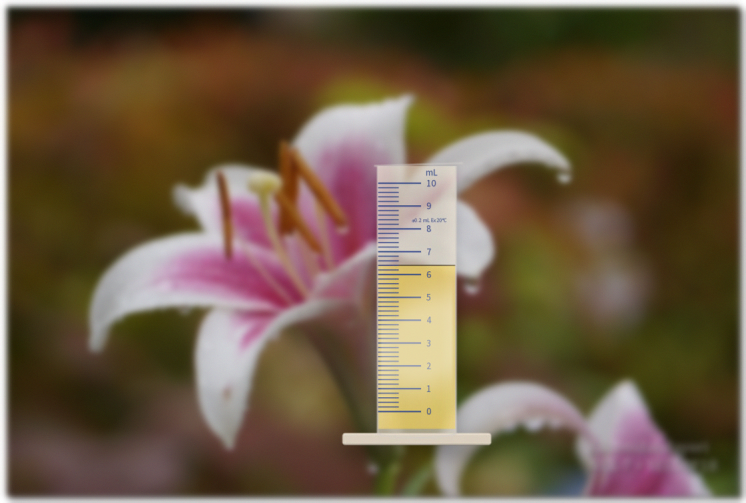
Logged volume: 6.4 (mL)
